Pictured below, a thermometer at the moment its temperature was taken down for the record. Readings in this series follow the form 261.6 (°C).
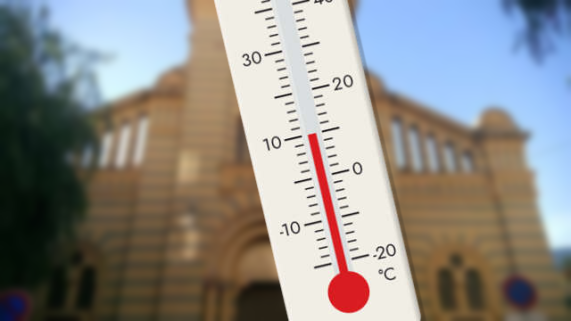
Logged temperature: 10 (°C)
